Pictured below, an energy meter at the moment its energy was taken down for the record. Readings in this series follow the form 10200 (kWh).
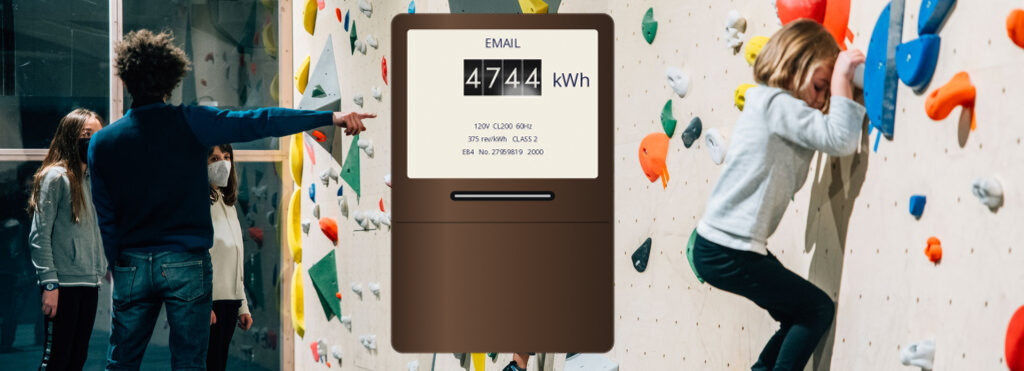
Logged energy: 4744 (kWh)
